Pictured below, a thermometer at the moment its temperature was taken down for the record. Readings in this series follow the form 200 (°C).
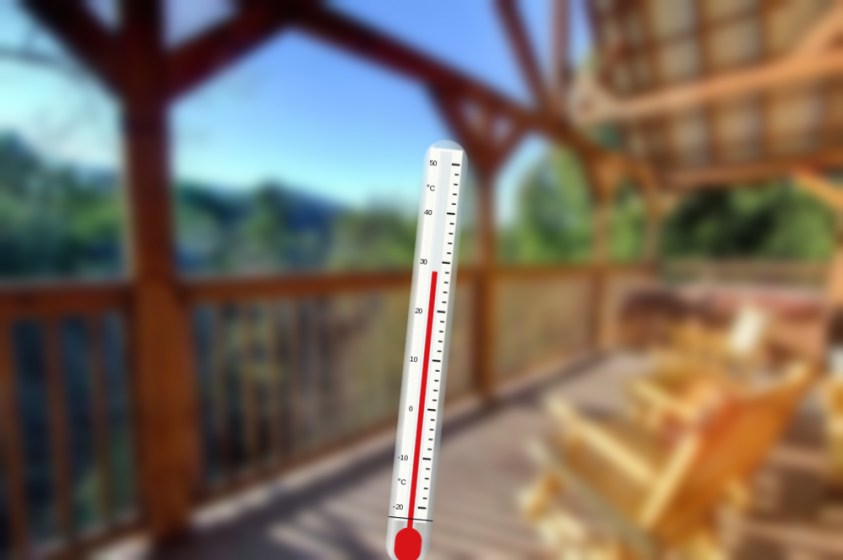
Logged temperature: 28 (°C)
